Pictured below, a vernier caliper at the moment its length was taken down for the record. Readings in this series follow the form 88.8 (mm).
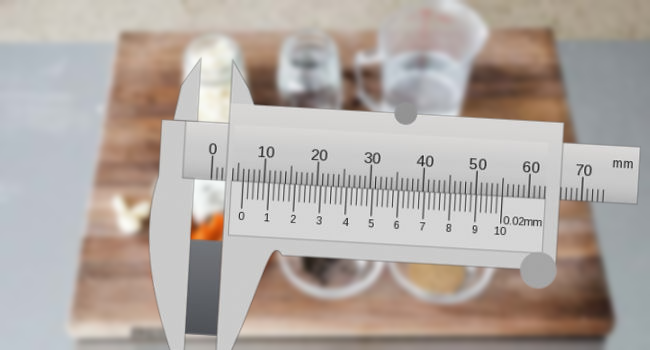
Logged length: 6.0 (mm)
